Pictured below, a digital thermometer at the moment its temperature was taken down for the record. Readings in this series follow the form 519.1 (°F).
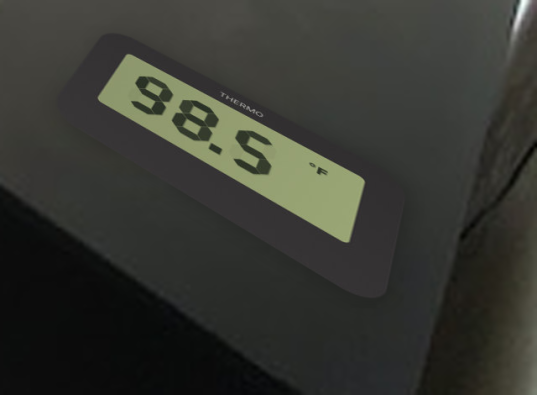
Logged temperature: 98.5 (°F)
